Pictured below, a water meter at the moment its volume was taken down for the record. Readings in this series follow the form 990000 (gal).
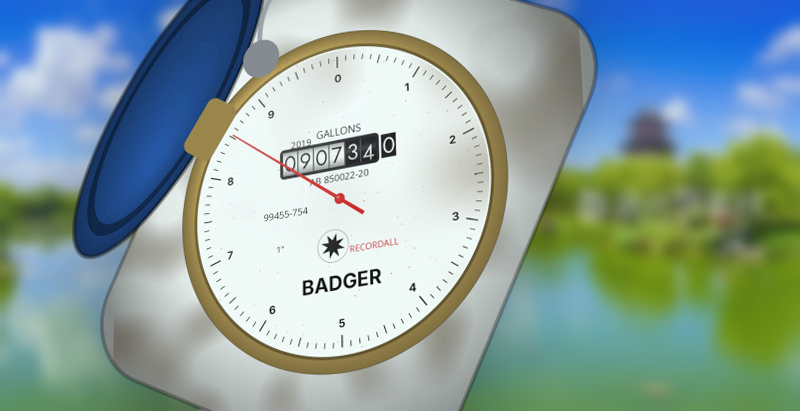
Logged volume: 907338.5 (gal)
